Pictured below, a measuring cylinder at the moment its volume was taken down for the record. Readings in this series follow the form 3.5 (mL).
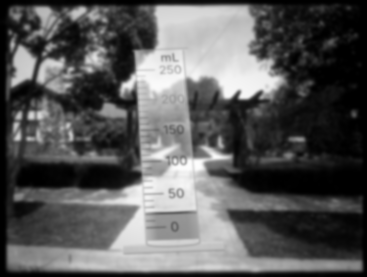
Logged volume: 20 (mL)
